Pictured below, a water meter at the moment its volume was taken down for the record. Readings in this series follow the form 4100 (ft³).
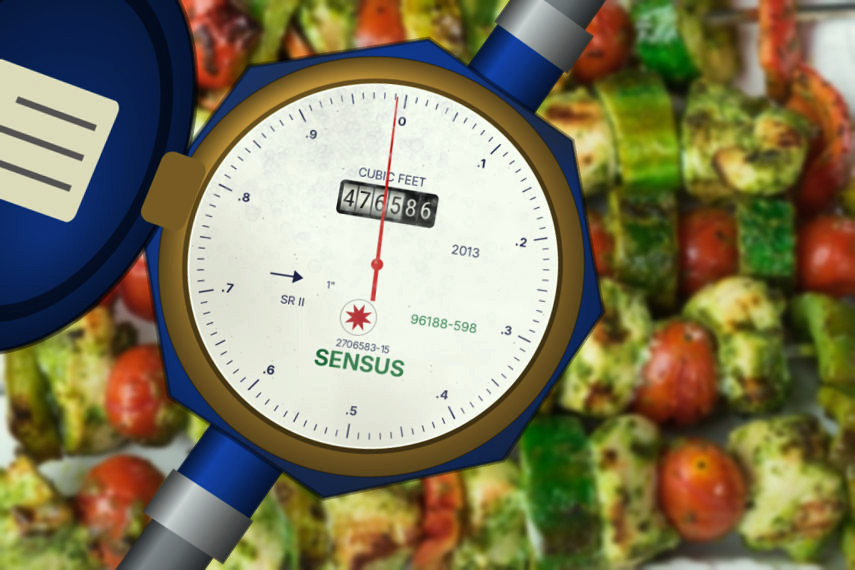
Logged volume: 476585.99 (ft³)
